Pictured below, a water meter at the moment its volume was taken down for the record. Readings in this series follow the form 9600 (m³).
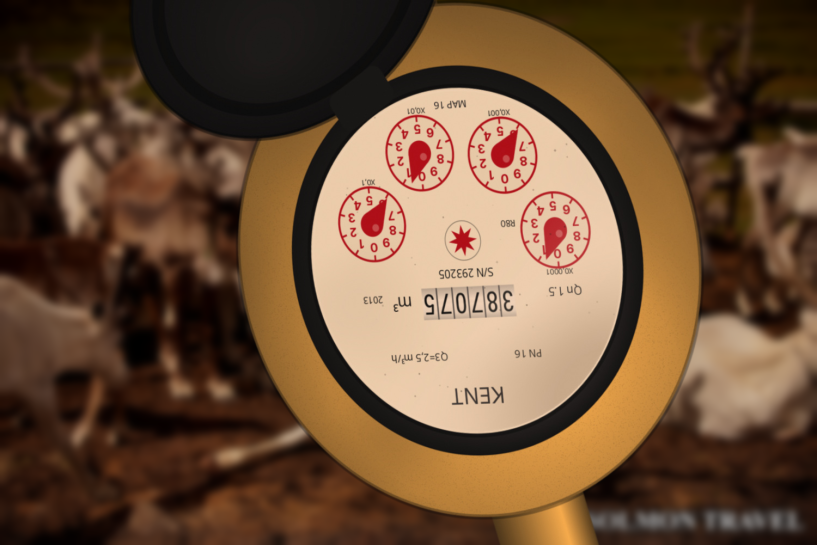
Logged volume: 387075.6060 (m³)
